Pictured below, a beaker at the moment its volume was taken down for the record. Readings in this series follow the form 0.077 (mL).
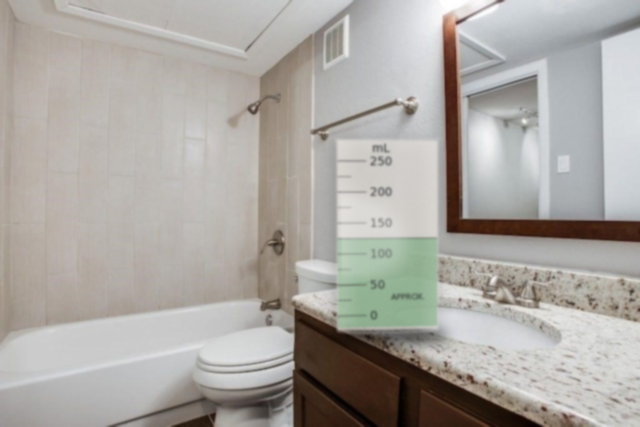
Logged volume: 125 (mL)
